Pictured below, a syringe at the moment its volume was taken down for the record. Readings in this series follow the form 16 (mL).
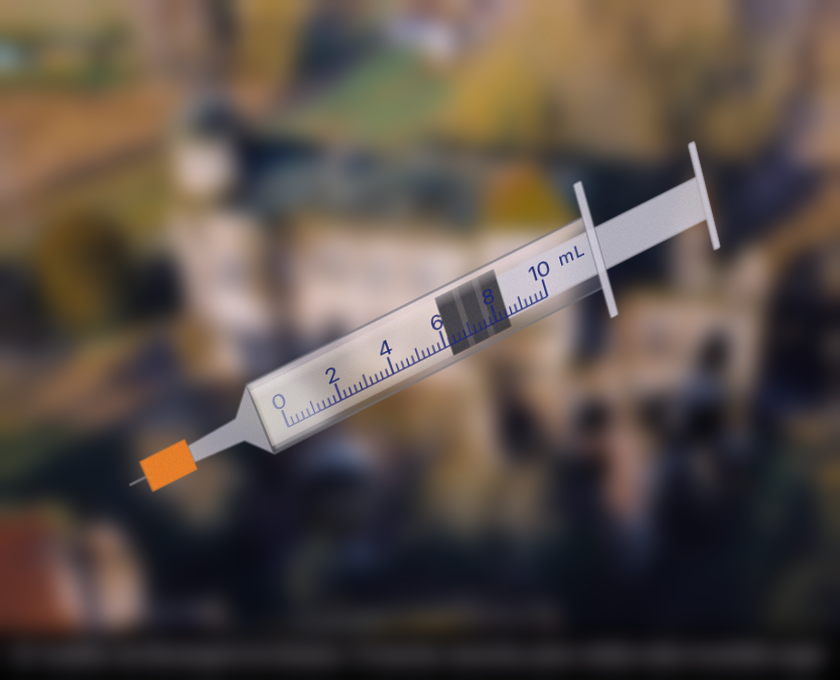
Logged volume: 6.2 (mL)
